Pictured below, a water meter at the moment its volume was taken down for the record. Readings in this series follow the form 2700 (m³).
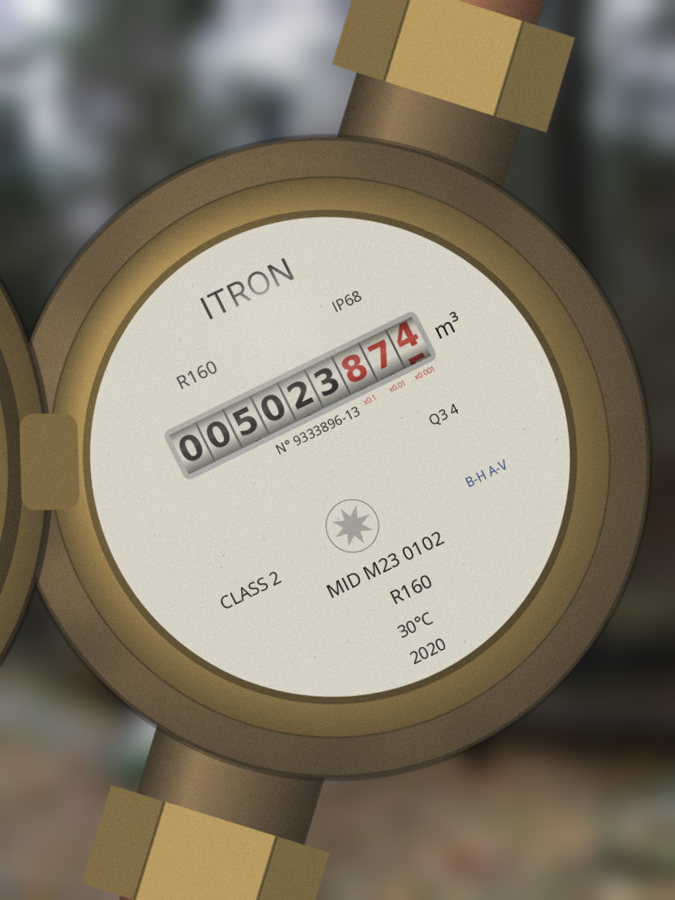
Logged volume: 5023.874 (m³)
